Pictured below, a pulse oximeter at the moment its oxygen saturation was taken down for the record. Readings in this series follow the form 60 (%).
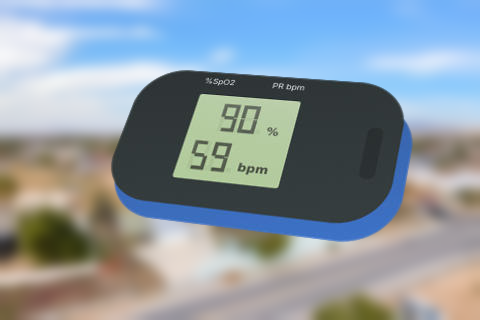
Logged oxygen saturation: 90 (%)
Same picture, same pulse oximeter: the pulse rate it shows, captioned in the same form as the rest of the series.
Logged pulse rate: 59 (bpm)
